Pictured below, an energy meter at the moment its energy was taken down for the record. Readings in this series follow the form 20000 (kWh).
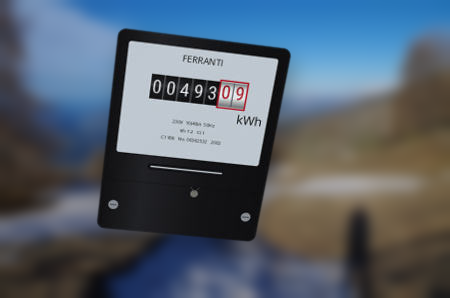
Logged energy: 493.09 (kWh)
